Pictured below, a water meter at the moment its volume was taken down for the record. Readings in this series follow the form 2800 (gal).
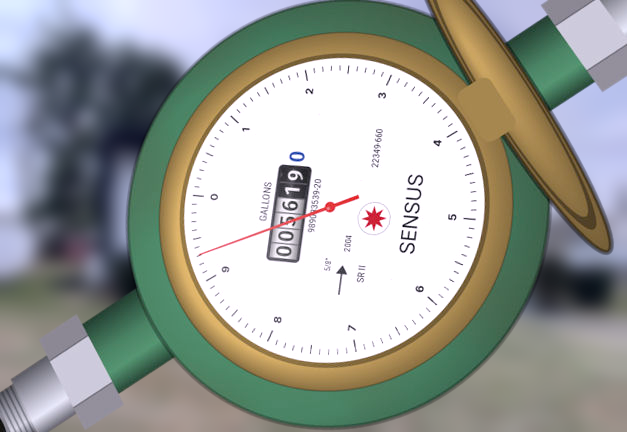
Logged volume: 56189.3 (gal)
